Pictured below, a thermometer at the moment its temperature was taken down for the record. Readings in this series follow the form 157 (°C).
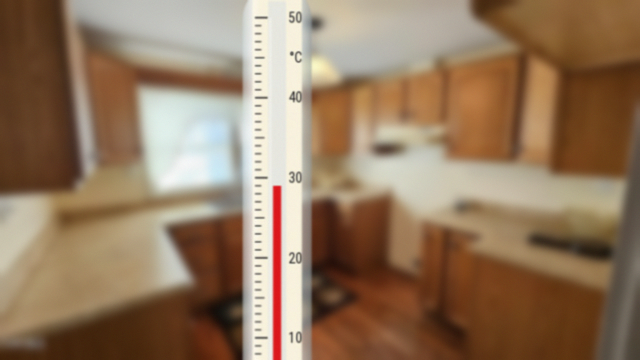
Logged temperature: 29 (°C)
